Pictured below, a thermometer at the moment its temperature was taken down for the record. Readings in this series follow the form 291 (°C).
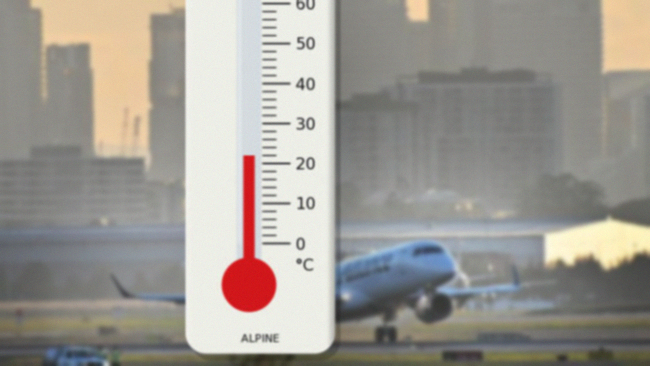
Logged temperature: 22 (°C)
